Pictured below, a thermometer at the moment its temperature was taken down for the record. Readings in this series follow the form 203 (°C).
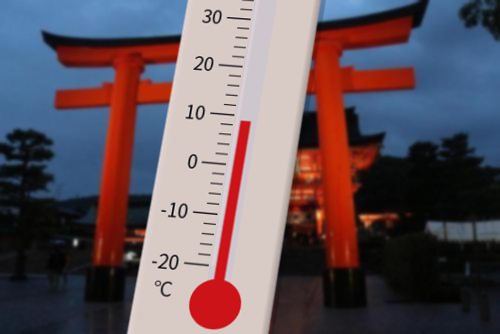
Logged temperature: 9 (°C)
